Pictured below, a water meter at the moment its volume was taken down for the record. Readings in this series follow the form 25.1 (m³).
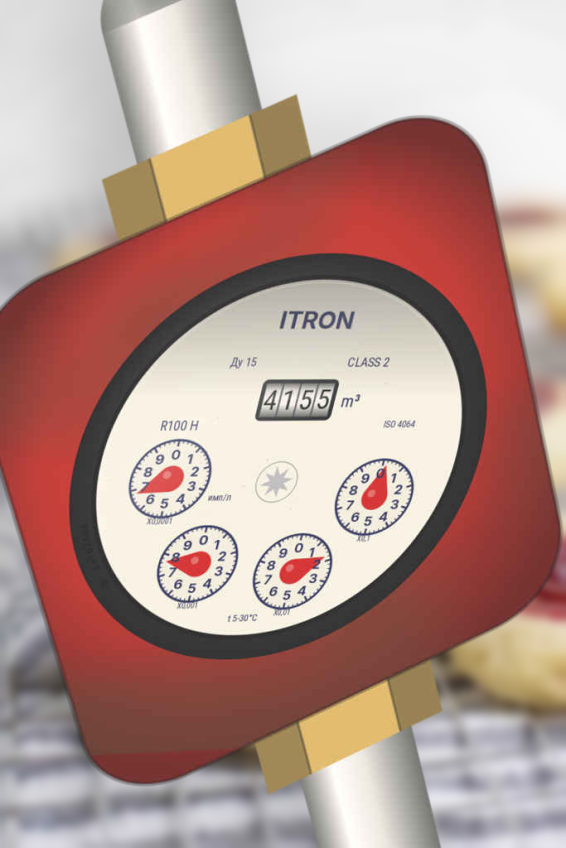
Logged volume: 4155.0176 (m³)
